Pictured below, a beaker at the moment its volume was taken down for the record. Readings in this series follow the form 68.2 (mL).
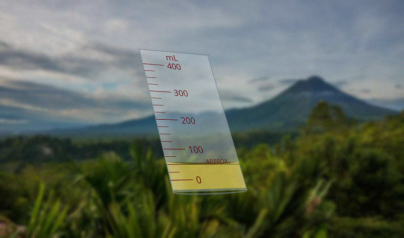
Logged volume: 50 (mL)
